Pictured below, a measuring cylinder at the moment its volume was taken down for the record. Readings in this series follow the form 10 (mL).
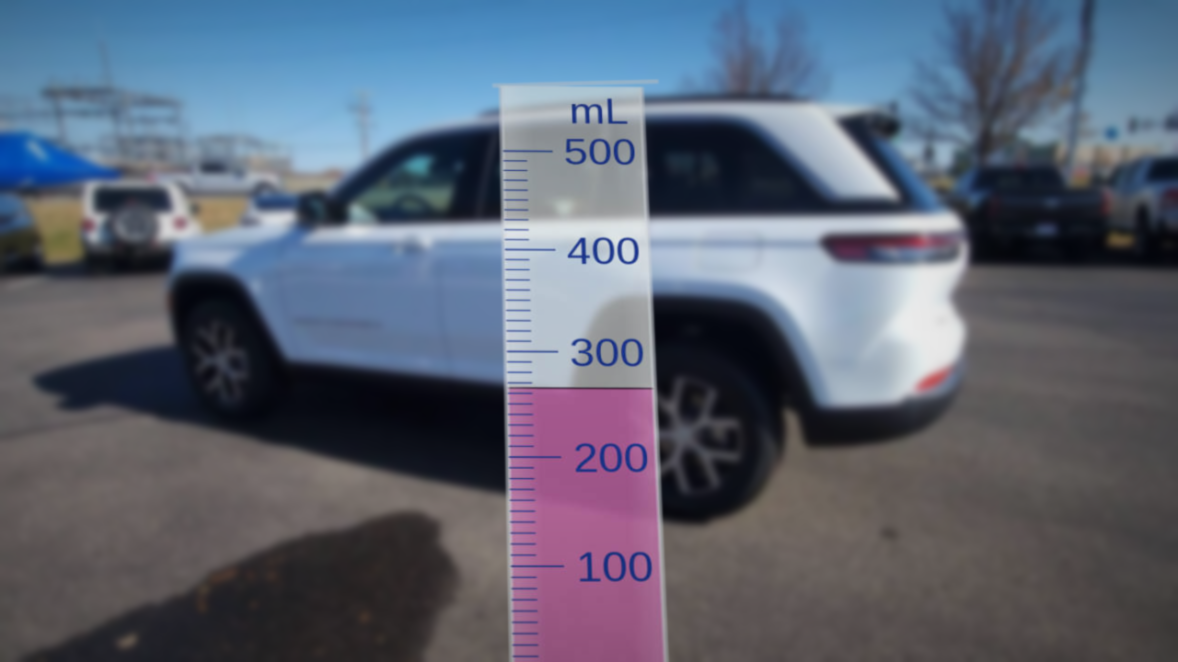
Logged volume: 265 (mL)
